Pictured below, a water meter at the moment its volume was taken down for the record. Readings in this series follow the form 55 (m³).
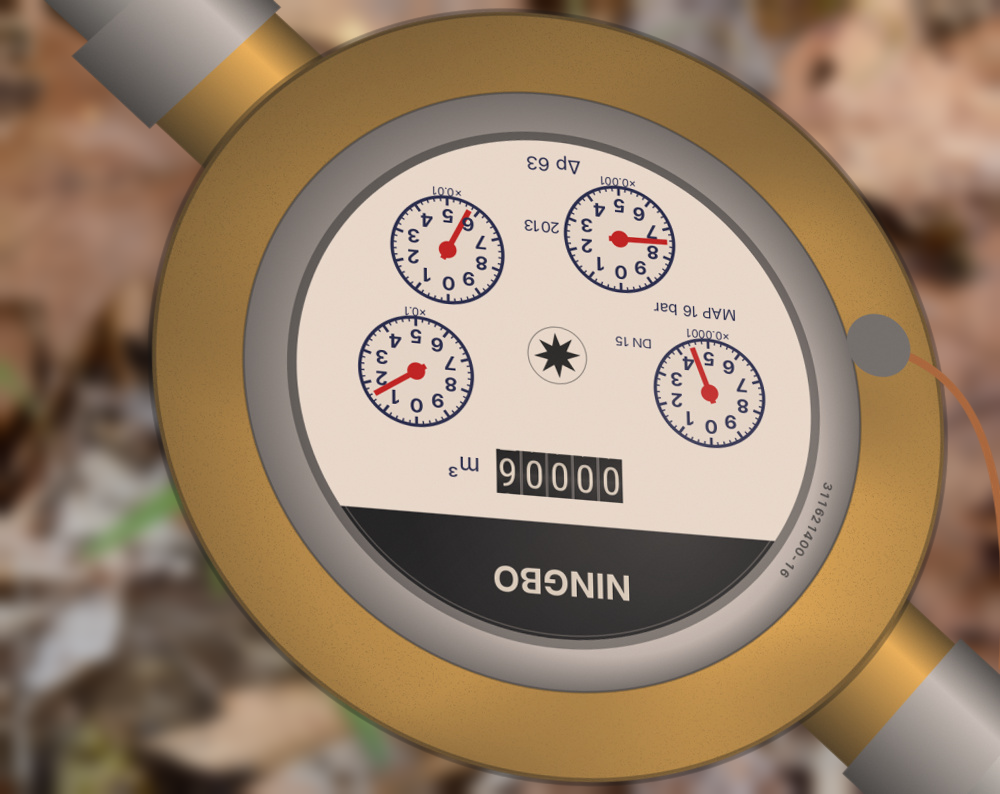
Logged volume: 6.1574 (m³)
